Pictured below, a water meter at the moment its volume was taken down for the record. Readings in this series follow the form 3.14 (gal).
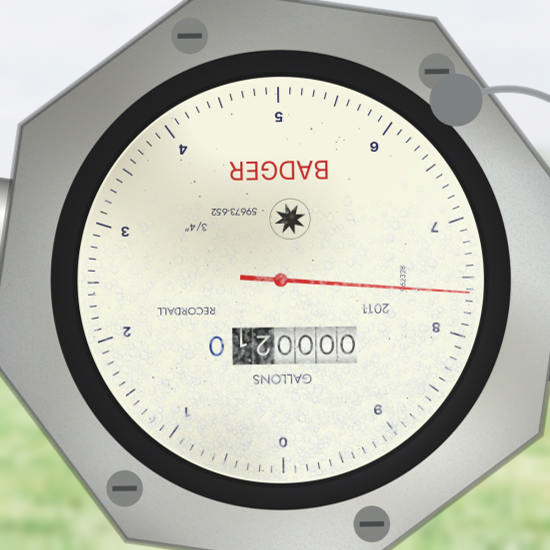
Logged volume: 207.6 (gal)
